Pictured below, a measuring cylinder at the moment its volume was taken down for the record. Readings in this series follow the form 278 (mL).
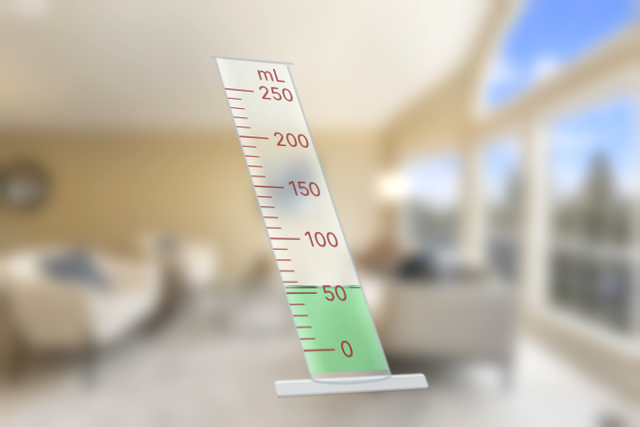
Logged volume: 55 (mL)
